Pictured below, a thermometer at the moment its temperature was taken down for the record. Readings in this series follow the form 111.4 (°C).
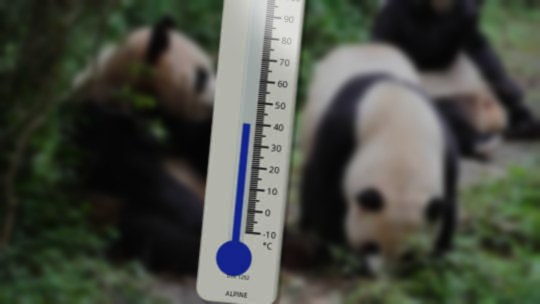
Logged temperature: 40 (°C)
